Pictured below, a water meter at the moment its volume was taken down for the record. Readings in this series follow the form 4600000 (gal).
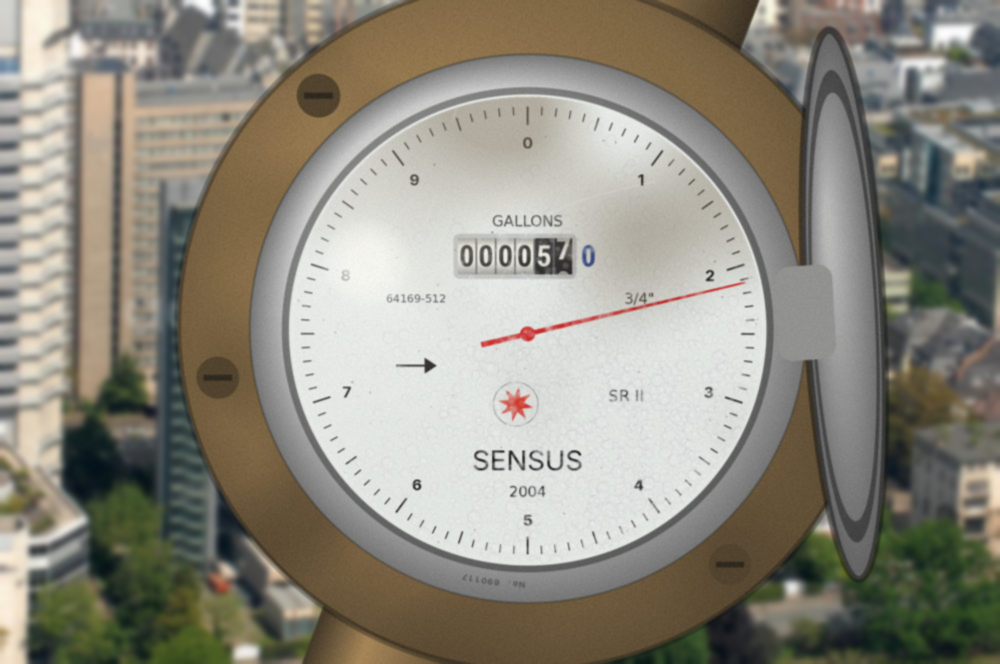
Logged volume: 572.1 (gal)
